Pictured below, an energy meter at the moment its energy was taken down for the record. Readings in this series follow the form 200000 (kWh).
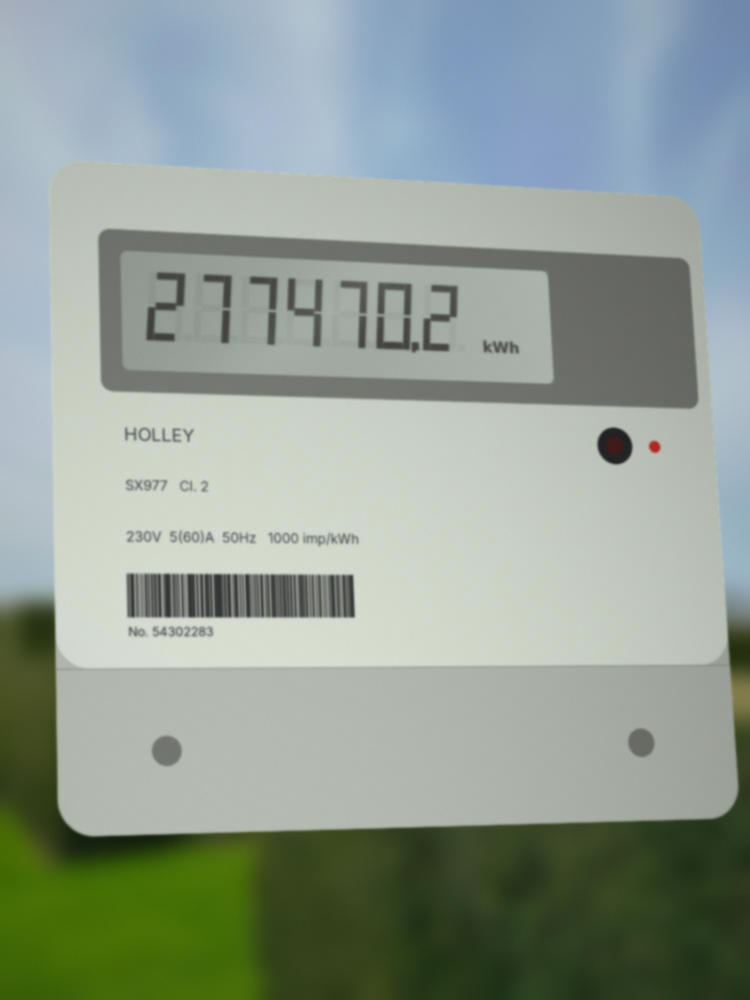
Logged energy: 277470.2 (kWh)
